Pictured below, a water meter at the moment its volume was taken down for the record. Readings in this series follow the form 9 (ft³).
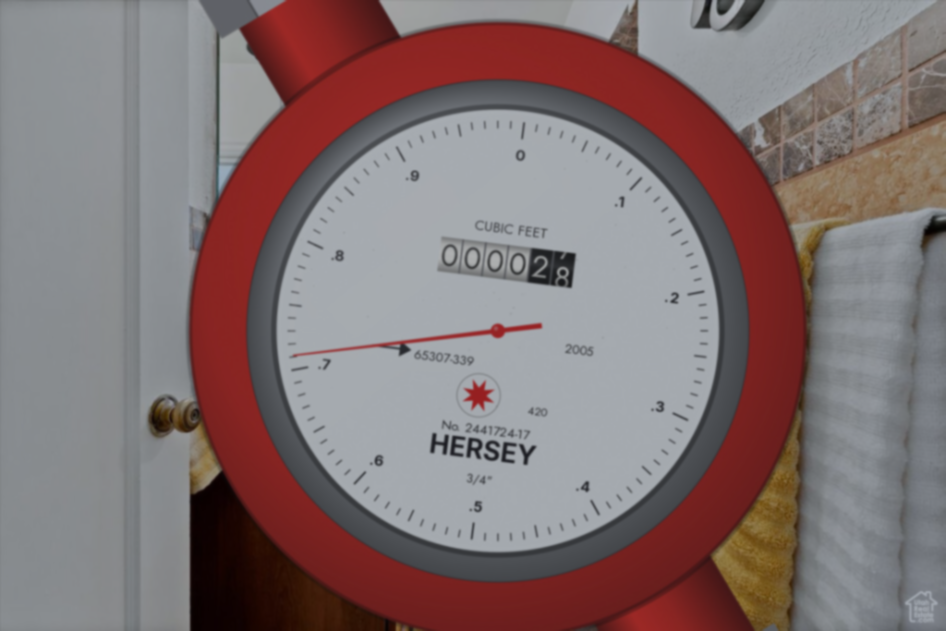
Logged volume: 27.71 (ft³)
